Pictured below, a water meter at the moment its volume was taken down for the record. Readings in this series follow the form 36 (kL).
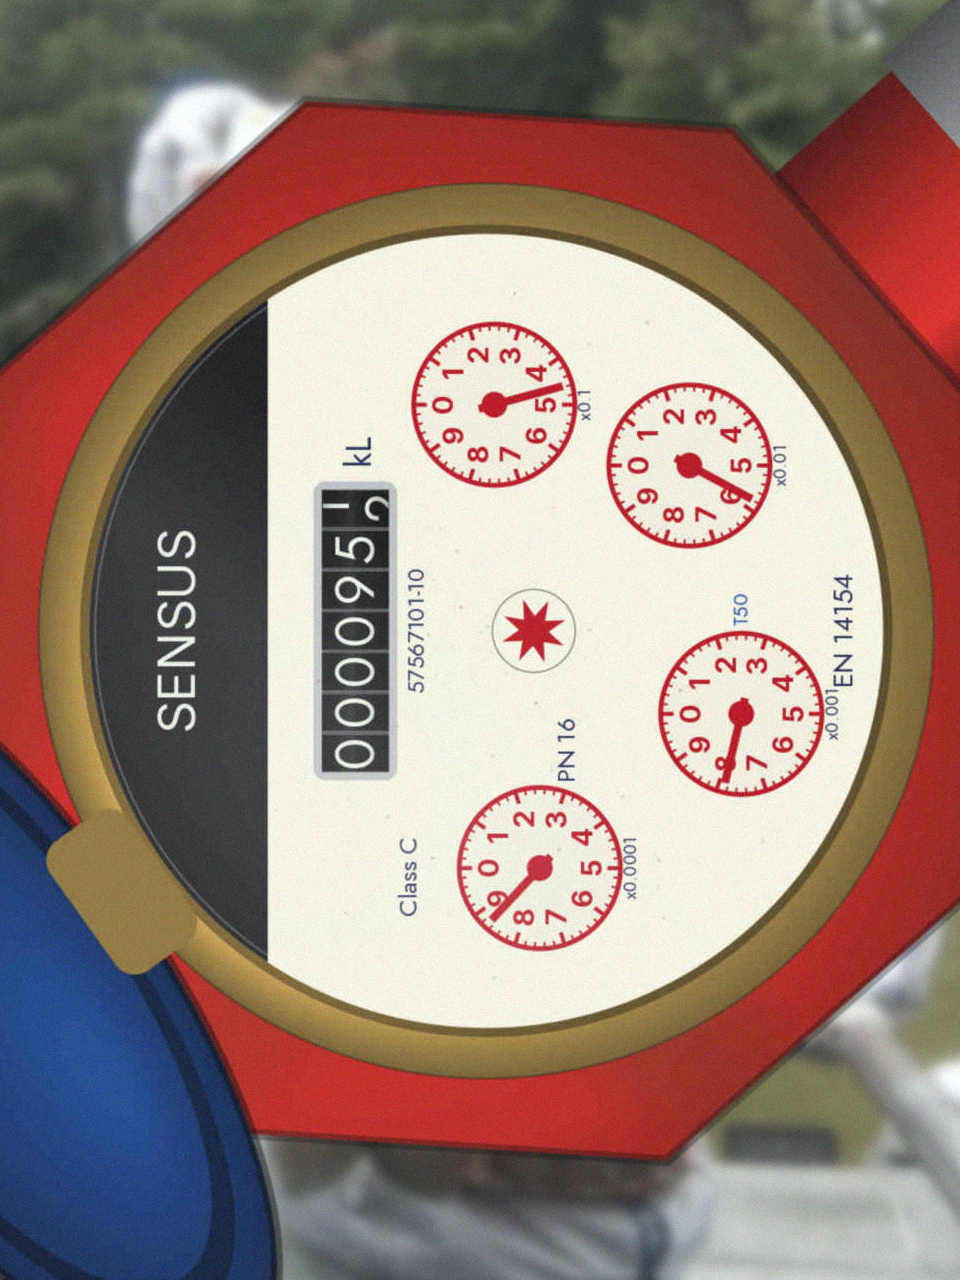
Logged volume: 951.4578 (kL)
